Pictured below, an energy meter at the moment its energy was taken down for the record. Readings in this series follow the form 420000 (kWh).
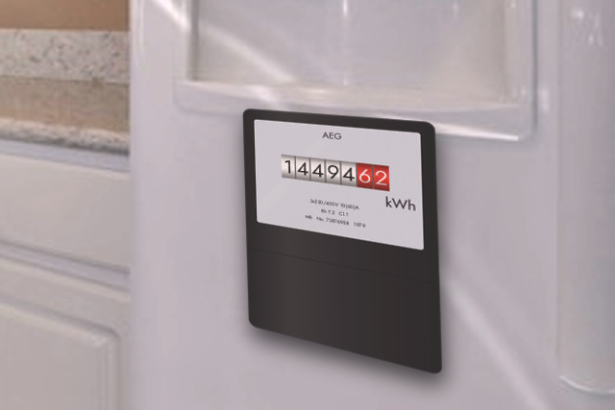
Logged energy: 14494.62 (kWh)
